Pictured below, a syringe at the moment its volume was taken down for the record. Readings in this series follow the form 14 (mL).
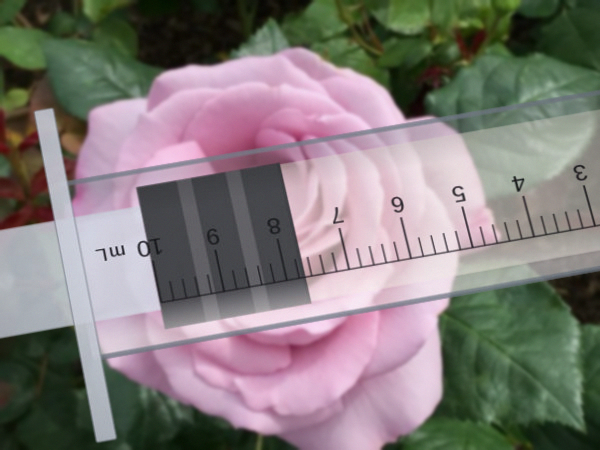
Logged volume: 7.7 (mL)
